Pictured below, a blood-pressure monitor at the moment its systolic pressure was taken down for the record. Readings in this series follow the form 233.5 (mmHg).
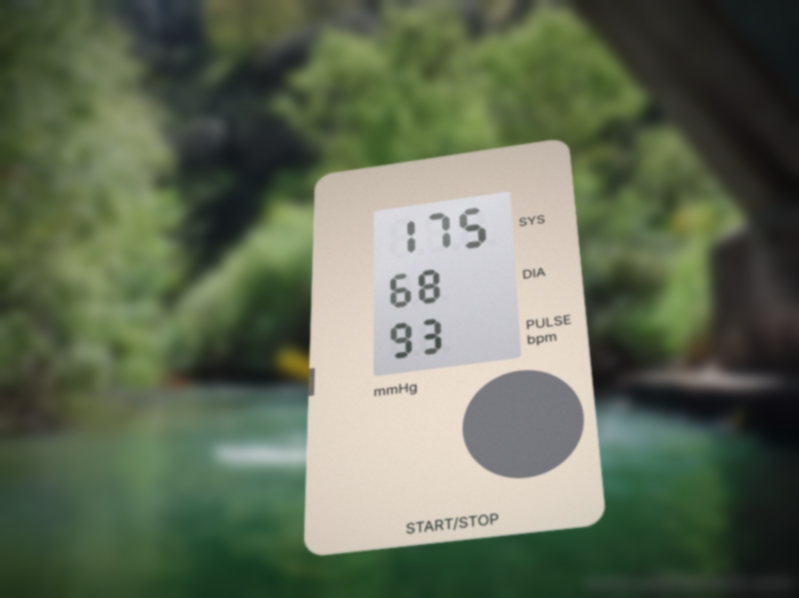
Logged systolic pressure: 175 (mmHg)
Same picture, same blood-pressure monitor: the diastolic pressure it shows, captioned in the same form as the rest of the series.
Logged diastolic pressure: 68 (mmHg)
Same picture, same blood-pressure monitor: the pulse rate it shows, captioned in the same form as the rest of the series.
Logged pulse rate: 93 (bpm)
